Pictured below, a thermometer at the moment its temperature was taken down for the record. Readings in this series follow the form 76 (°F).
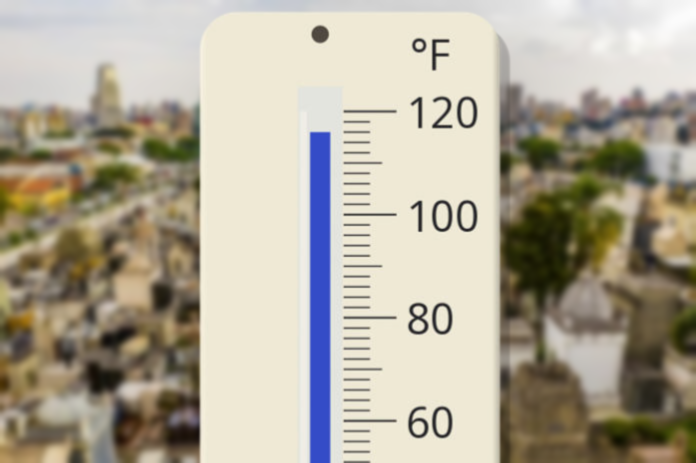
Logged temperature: 116 (°F)
